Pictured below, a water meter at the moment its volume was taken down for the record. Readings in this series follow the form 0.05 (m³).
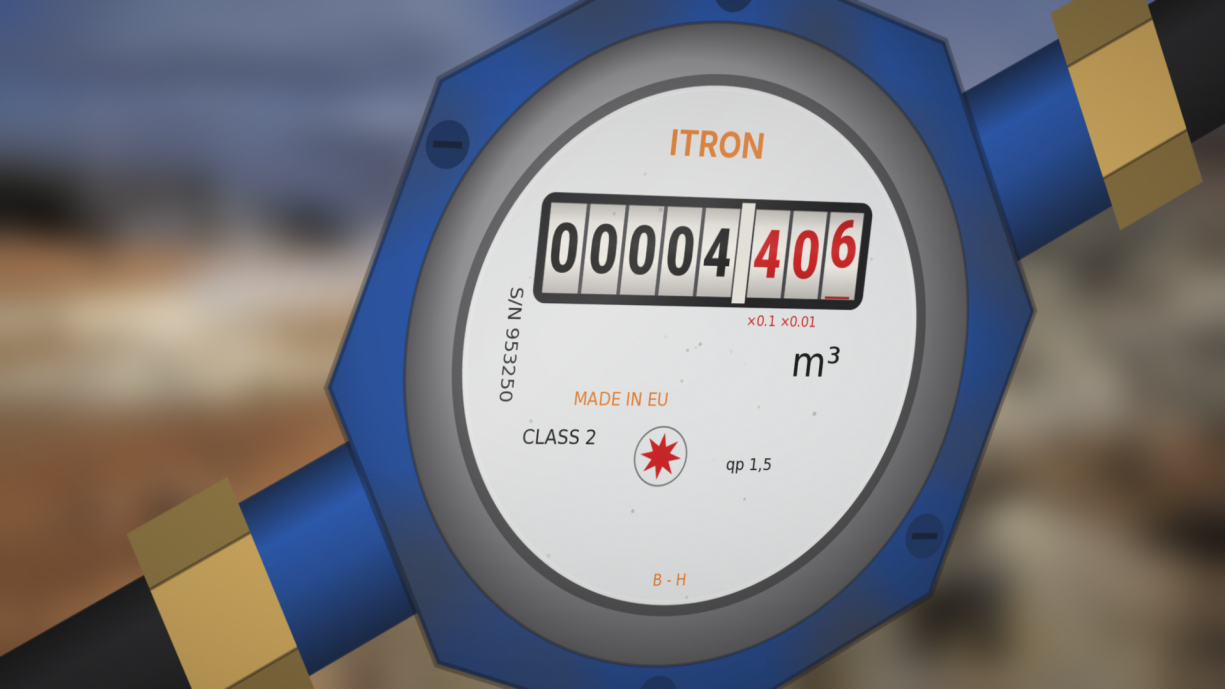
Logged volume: 4.406 (m³)
